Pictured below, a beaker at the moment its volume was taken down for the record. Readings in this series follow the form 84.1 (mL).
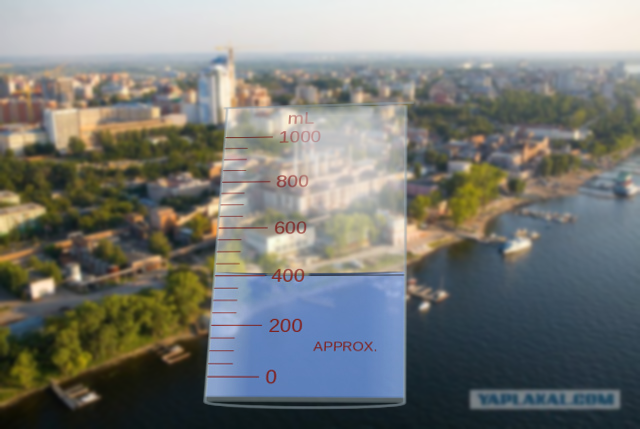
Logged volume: 400 (mL)
